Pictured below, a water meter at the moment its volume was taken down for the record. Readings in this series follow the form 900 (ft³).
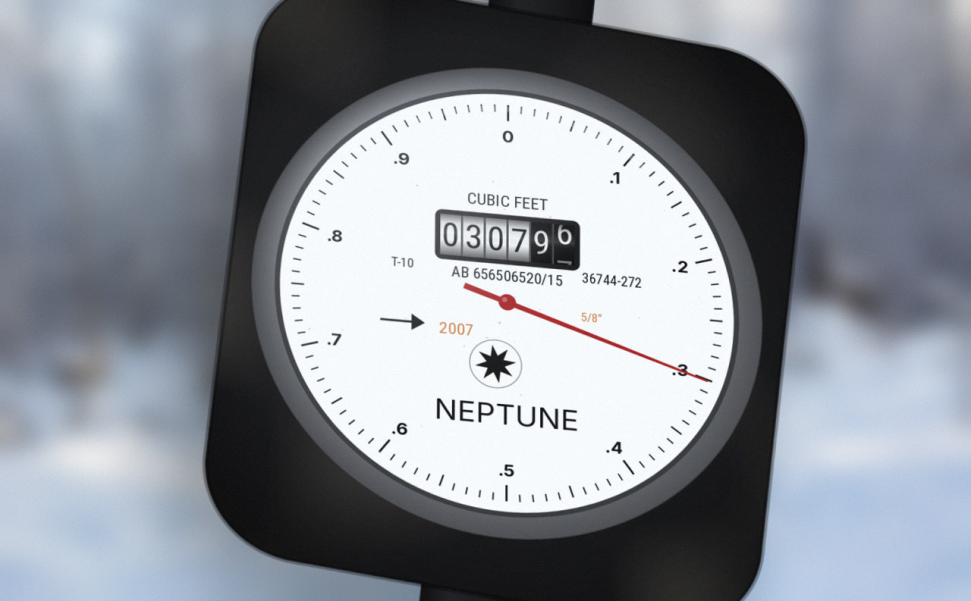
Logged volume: 30796.30 (ft³)
